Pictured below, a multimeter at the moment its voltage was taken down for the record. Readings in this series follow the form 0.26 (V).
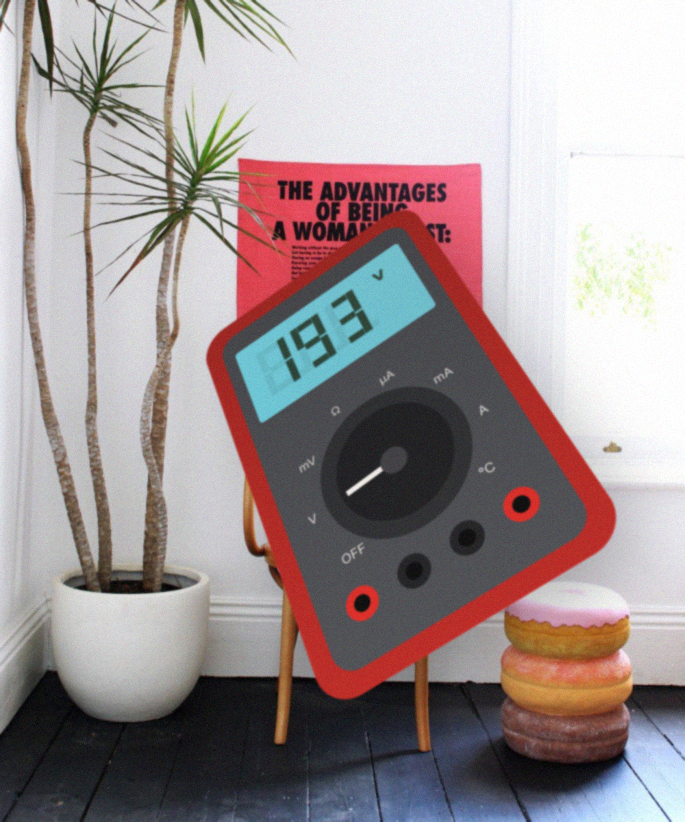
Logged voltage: 193 (V)
